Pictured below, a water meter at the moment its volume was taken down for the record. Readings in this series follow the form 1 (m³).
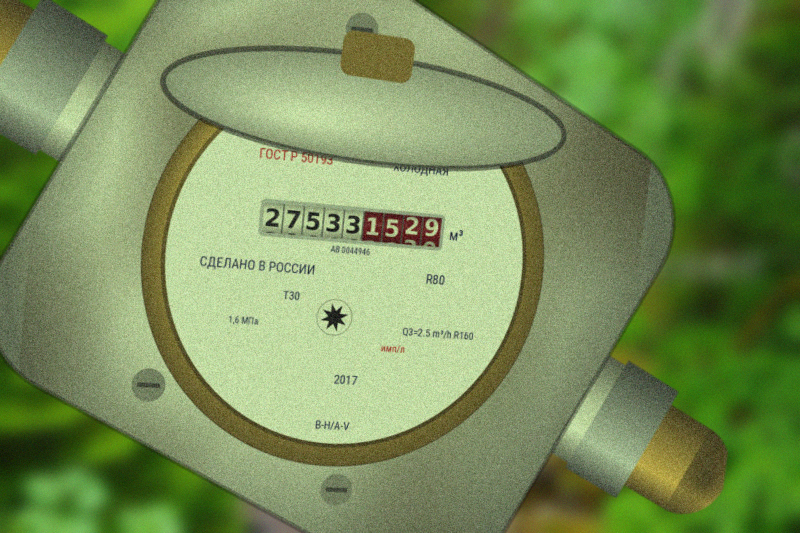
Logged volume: 27533.1529 (m³)
